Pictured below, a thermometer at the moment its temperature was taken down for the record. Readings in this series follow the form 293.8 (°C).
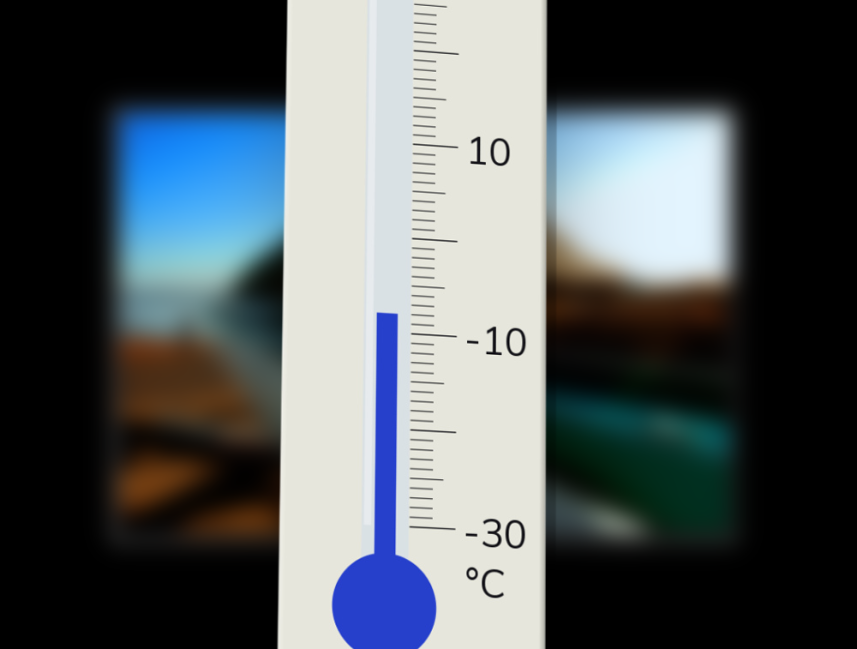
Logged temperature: -8 (°C)
